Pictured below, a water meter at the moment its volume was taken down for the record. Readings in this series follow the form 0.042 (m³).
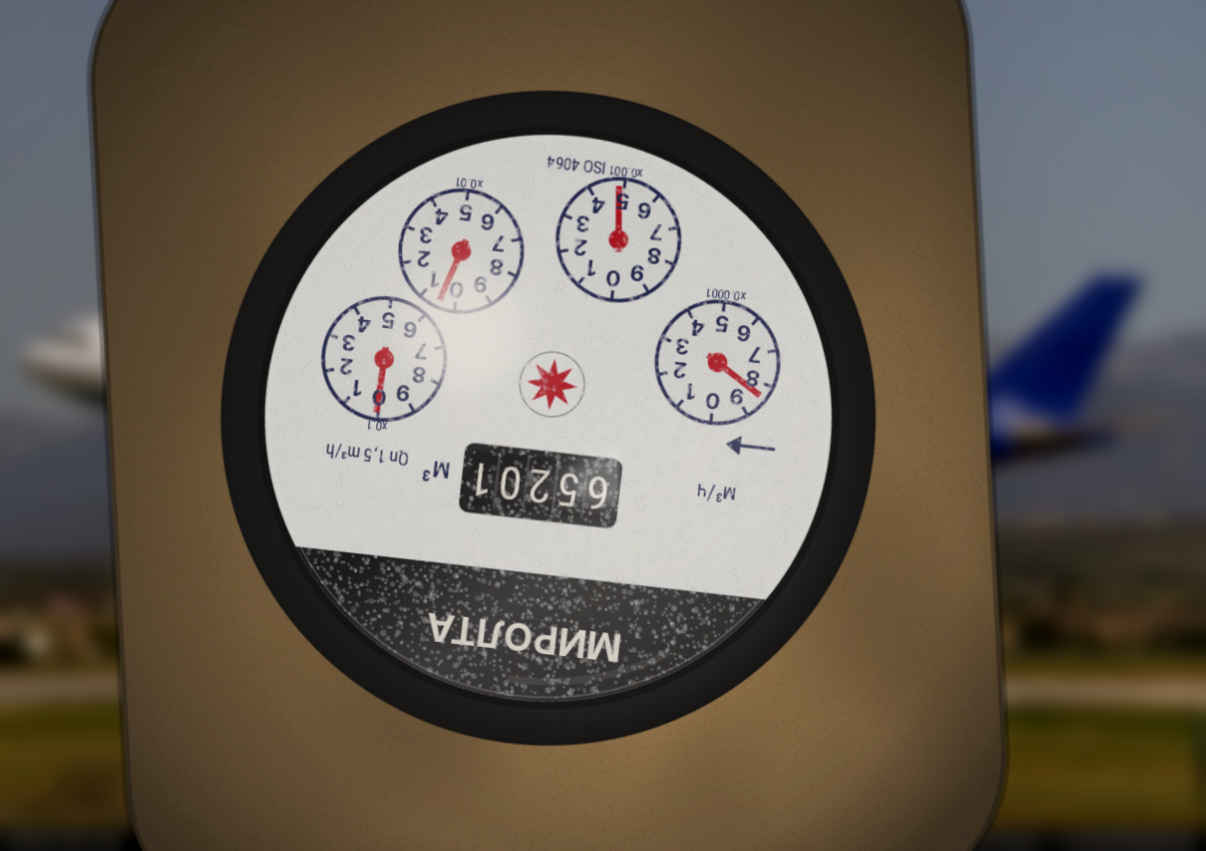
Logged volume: 65201.0048 (m³)
